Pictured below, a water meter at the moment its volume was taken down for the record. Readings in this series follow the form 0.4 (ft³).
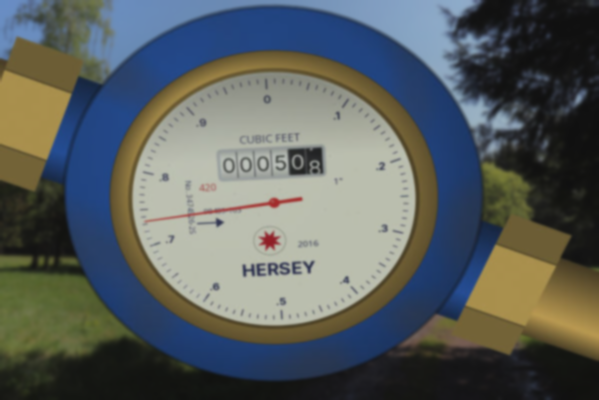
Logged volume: 507.73 (ft³)
